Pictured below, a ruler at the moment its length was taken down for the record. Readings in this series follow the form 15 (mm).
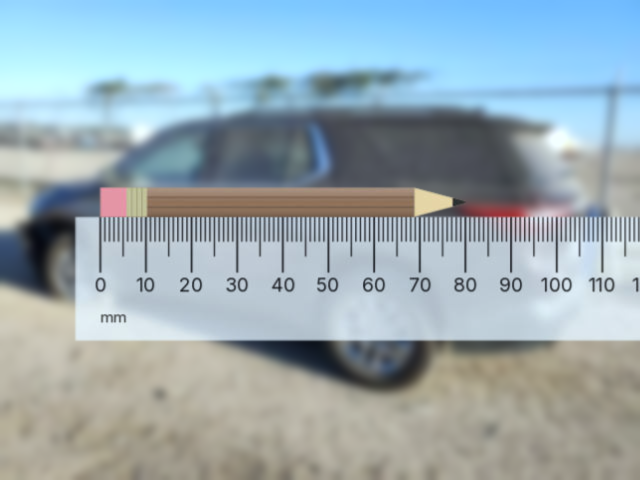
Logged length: 80 (mm)
